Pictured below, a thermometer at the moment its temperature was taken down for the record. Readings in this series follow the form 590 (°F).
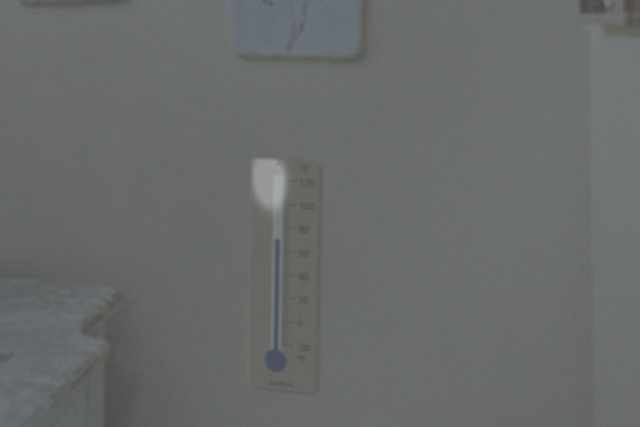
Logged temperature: 70 (°F)
